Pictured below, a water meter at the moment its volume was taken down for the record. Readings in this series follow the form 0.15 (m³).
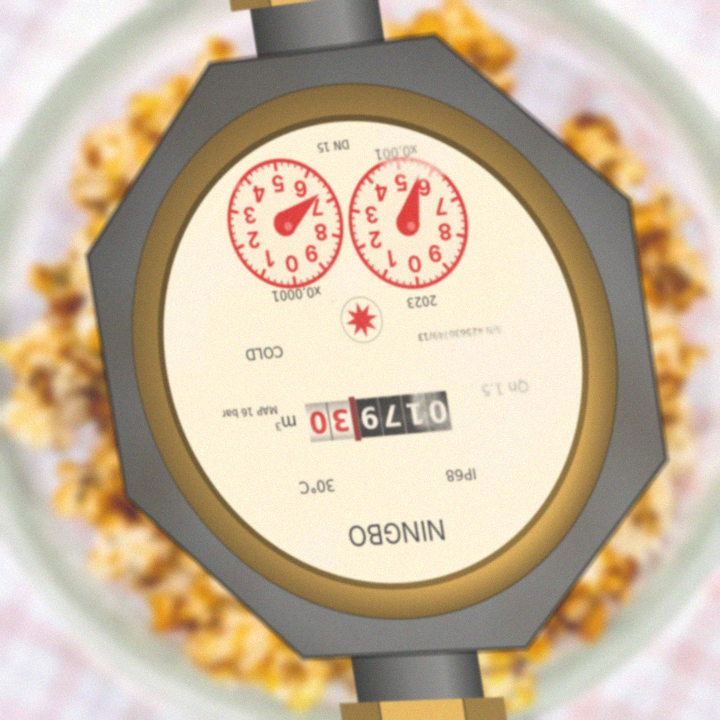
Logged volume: 179.3056 (m³)
